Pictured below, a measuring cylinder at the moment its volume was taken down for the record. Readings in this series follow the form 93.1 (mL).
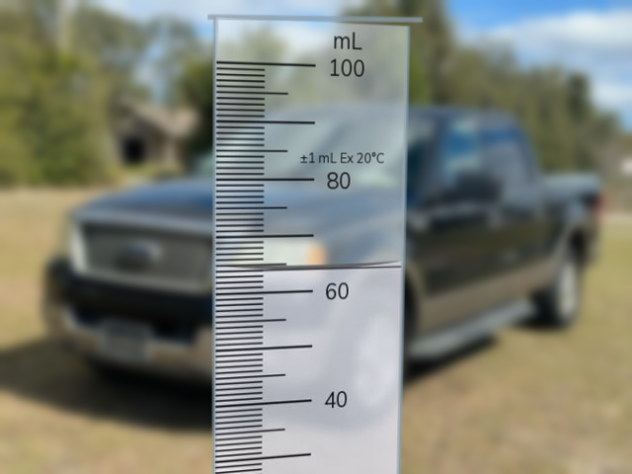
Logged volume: 64 (mL)
